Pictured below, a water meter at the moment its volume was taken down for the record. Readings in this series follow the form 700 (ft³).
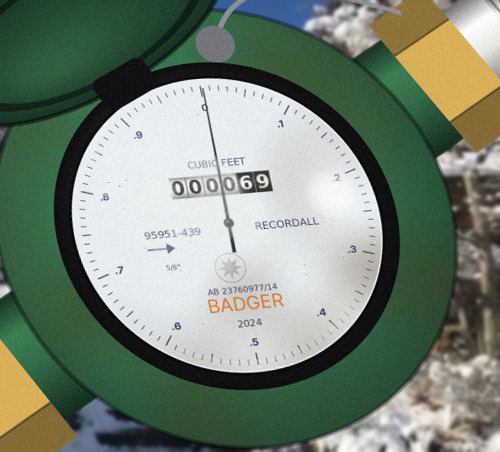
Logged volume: 69.00 (ft³)
